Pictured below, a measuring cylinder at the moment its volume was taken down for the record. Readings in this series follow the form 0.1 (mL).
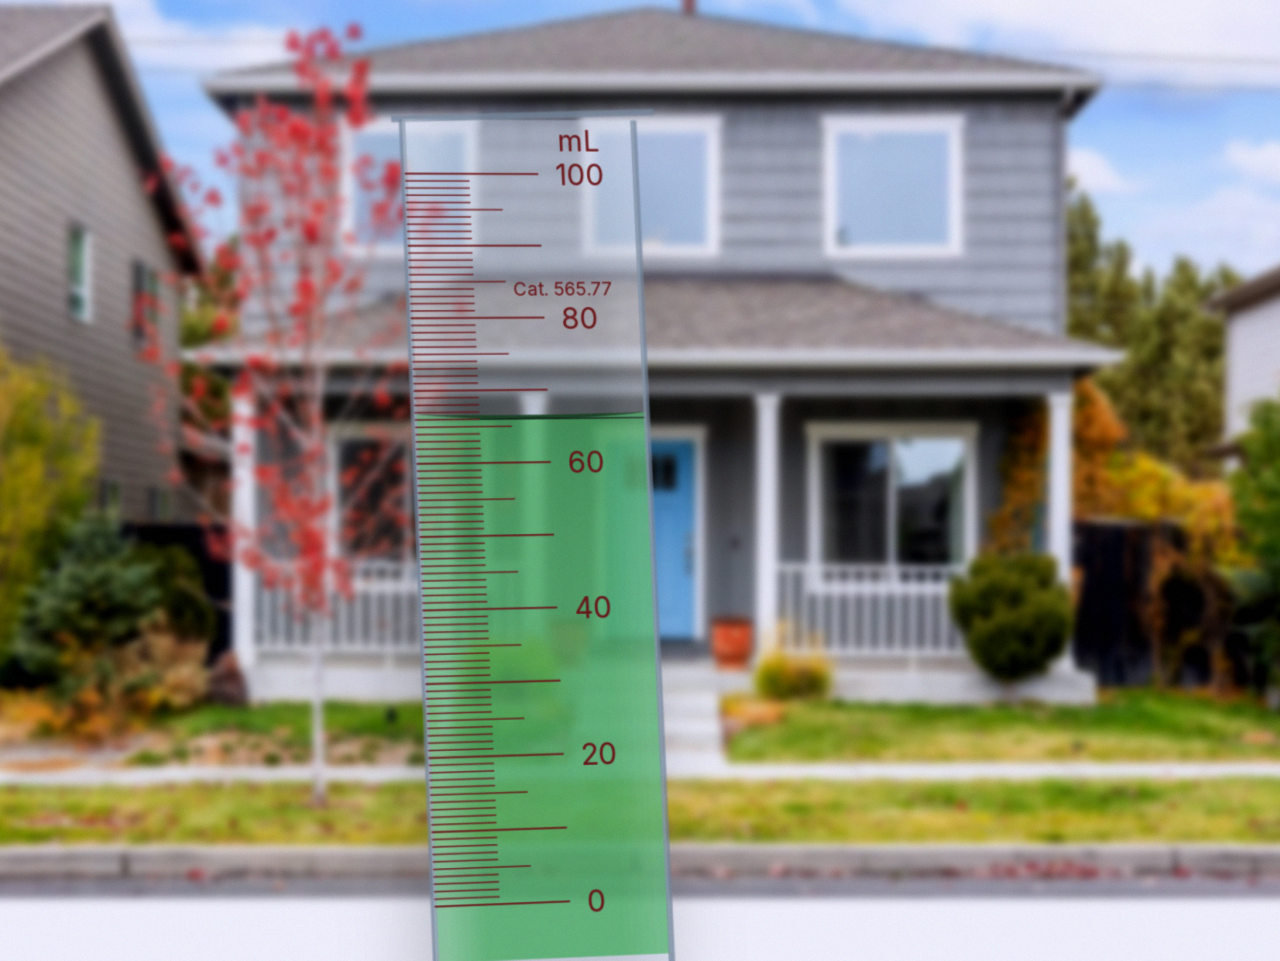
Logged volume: 66 (mL)
